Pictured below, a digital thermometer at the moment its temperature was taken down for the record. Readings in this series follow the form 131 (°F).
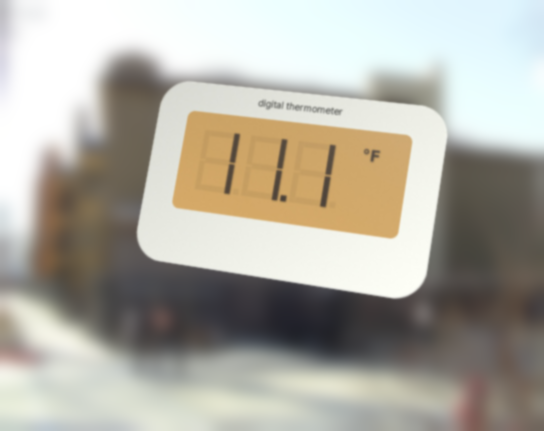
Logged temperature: 11.1 (°F)
